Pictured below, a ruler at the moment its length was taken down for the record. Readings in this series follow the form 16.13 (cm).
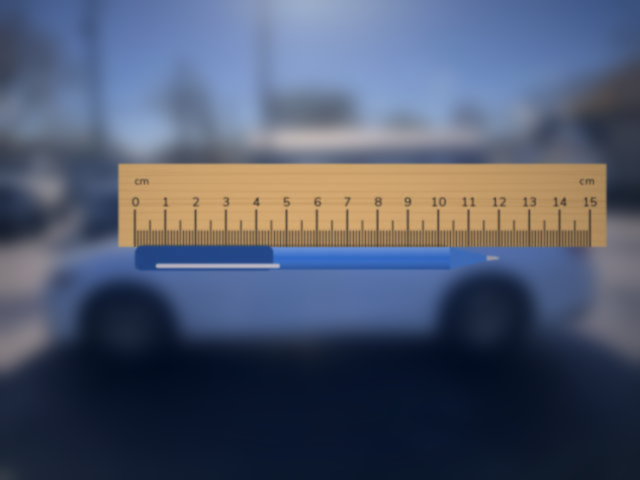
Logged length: 12 (cm)
